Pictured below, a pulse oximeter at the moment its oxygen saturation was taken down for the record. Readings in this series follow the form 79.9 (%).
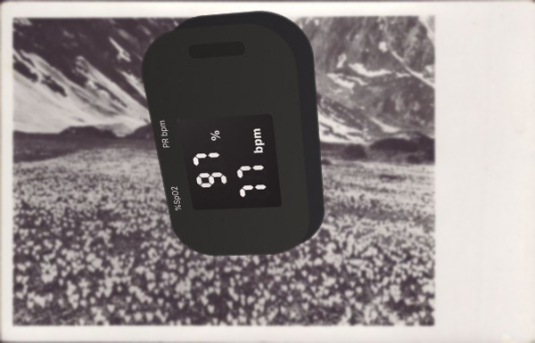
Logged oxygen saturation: 97 (%)
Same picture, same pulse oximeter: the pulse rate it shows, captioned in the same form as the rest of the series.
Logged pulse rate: 77 (bpm)
